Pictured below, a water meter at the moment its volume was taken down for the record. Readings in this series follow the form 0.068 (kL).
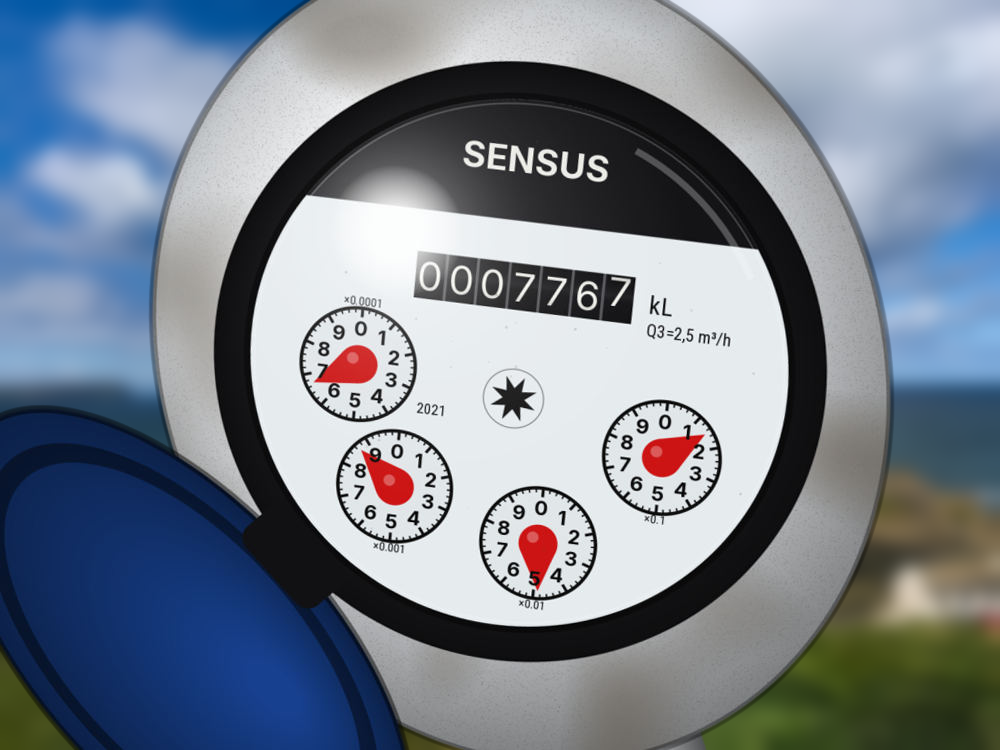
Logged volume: 7767.1486 (kL)
